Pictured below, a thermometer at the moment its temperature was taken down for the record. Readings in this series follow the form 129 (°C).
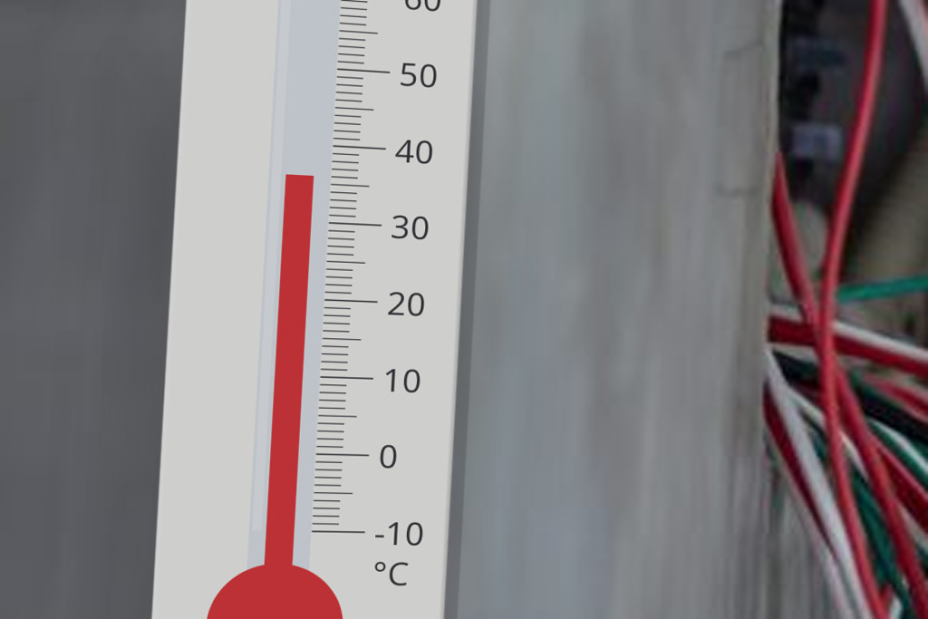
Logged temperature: 36 (°C)
